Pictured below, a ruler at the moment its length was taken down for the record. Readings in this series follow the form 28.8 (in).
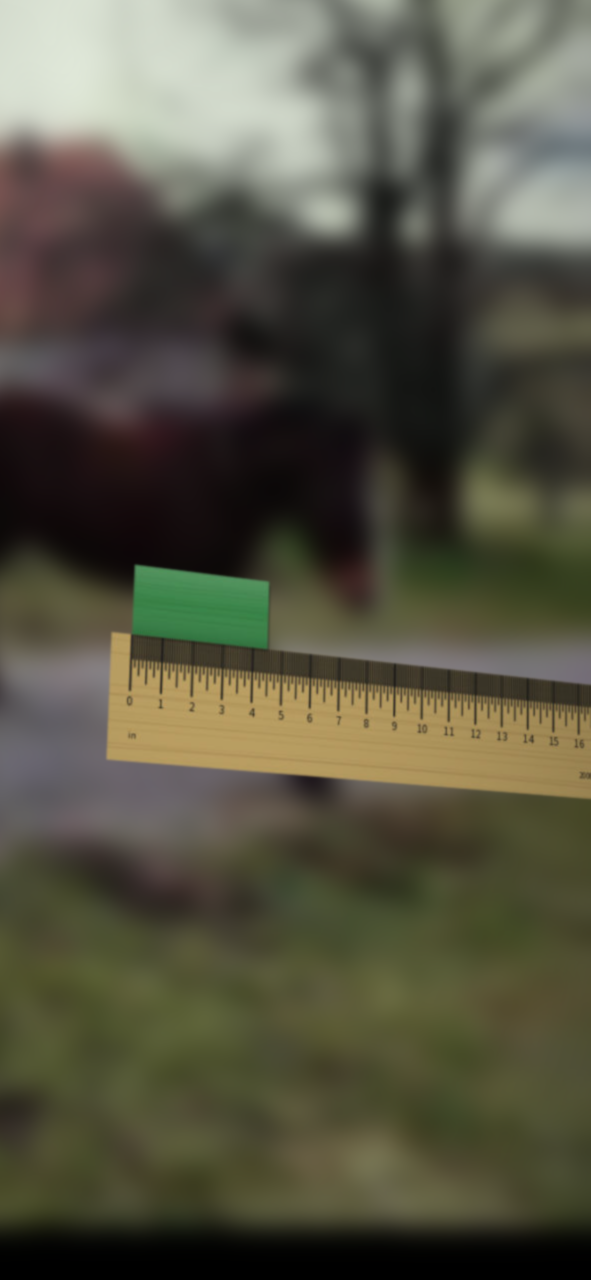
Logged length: 4.5 (in)
